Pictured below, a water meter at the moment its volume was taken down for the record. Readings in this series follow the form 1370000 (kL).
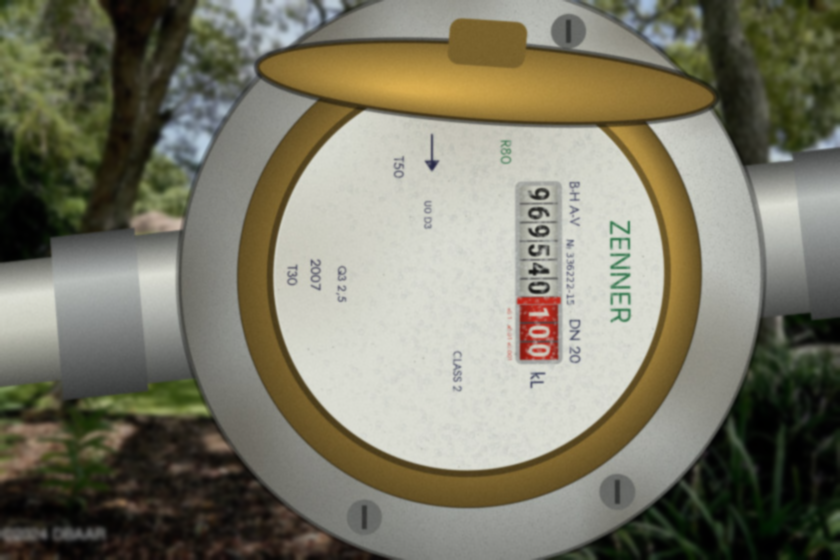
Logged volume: 969540.100 (kL)
